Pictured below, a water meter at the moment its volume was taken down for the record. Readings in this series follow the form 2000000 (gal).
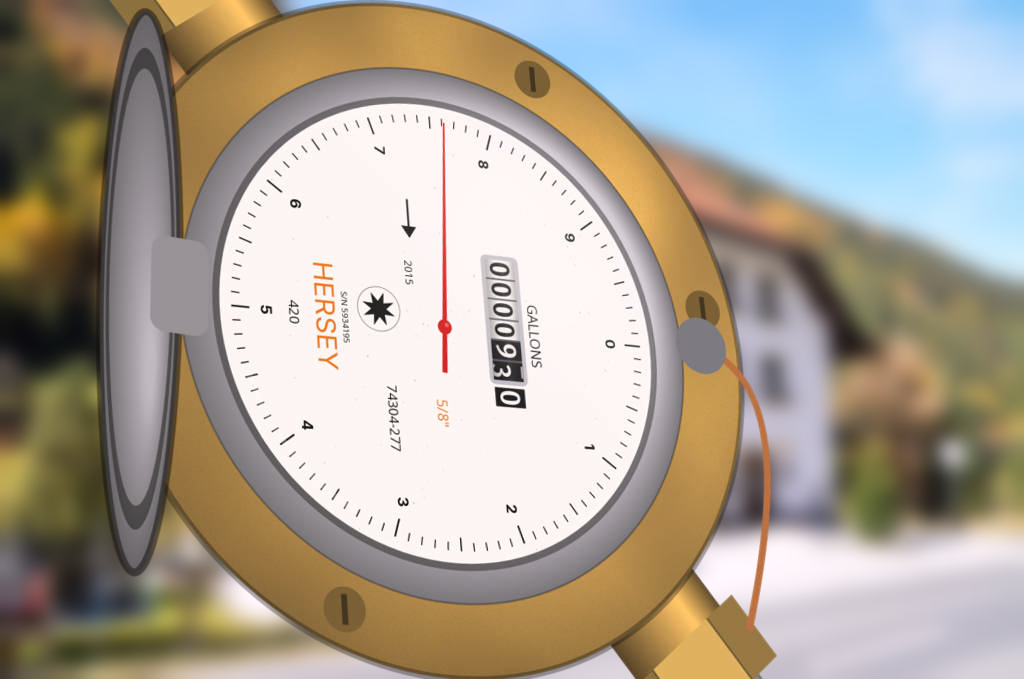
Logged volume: 927.6 (gal)
